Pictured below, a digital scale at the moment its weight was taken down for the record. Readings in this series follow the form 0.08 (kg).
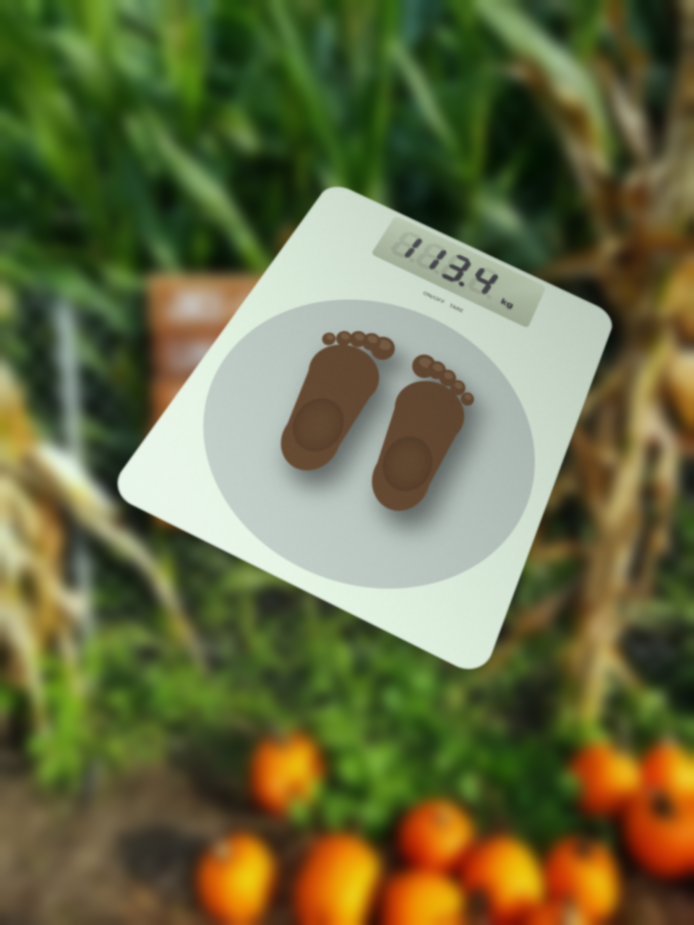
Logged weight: 113.4 (kg)
